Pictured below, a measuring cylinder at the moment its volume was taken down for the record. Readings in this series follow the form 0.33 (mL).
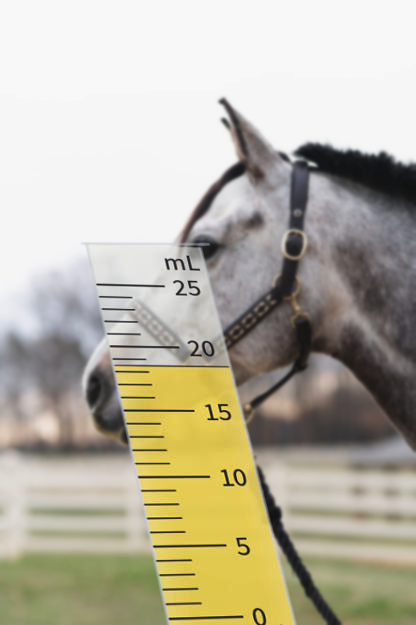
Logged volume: 18.5 (mL)
